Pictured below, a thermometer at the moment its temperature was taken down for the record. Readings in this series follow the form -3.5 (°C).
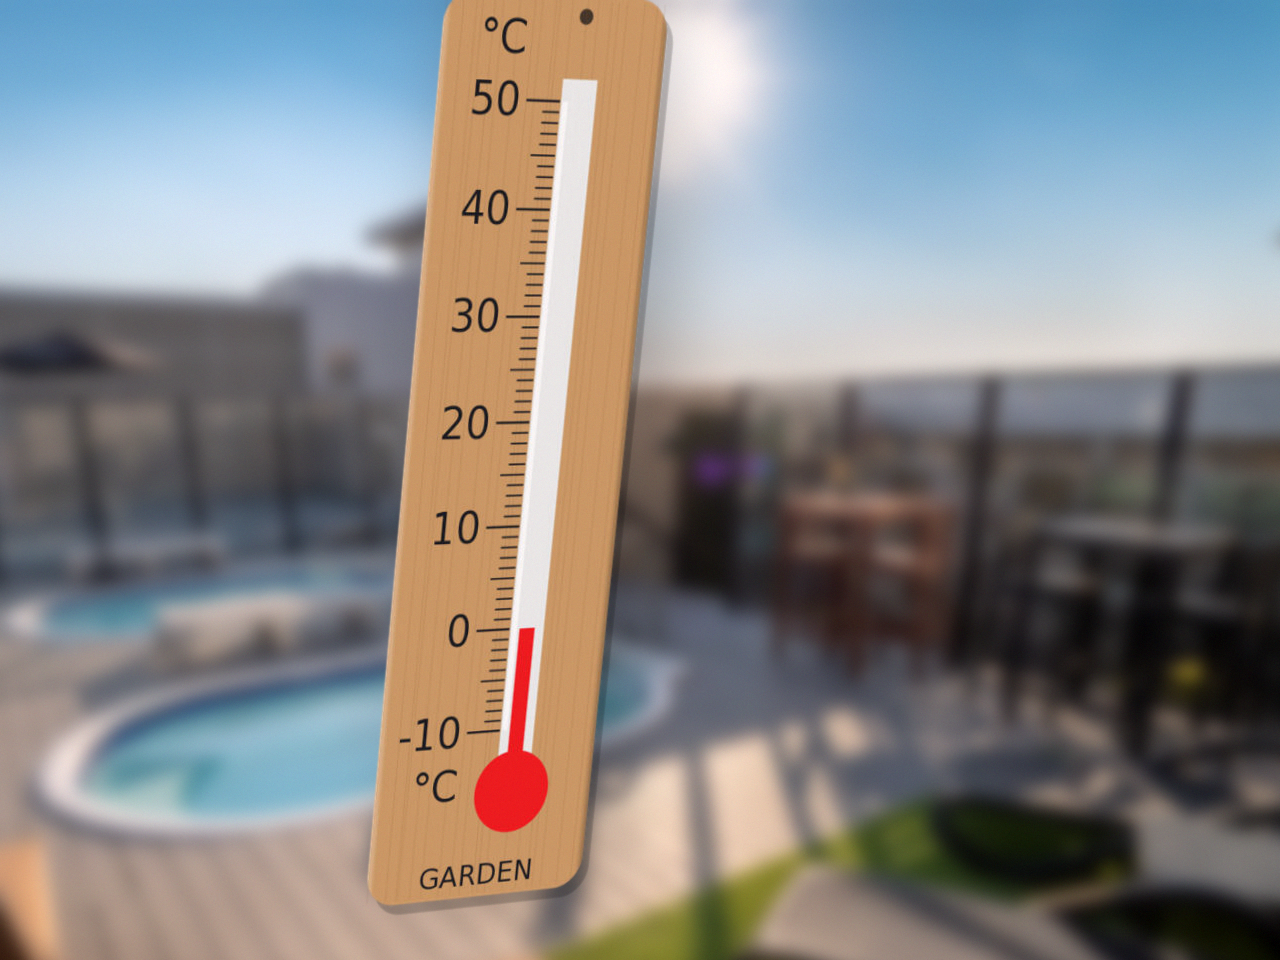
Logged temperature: 0 (°C)
